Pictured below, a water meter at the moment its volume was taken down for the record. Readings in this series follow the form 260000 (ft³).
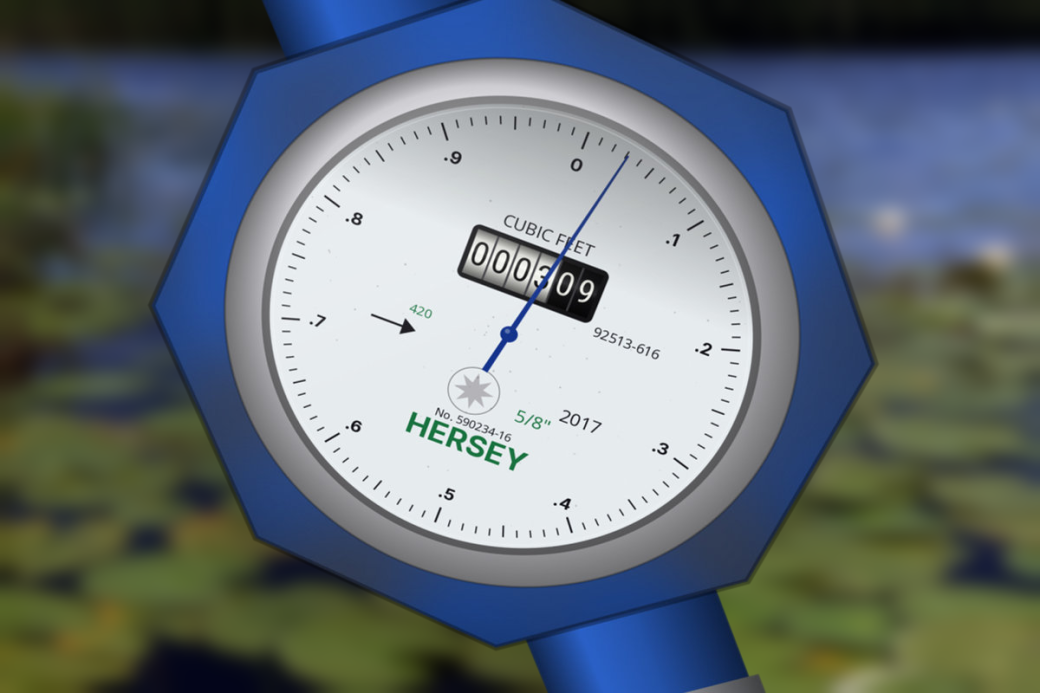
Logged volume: 309.03 (ft³)
